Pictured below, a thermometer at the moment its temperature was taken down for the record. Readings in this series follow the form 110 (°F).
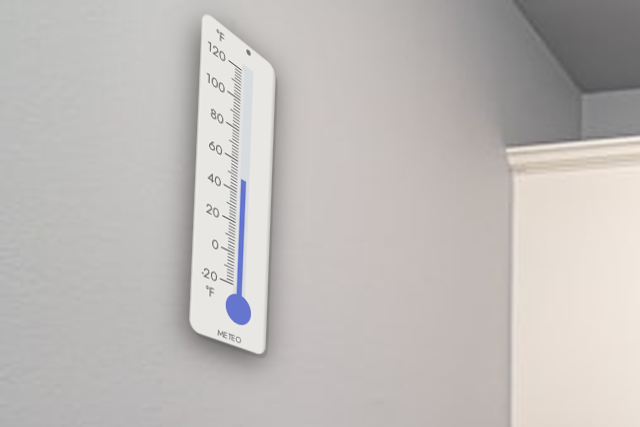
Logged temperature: 50 (°F)
